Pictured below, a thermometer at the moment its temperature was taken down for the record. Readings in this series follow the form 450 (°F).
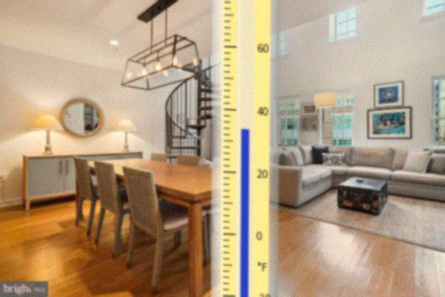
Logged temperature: 34 (°F)
